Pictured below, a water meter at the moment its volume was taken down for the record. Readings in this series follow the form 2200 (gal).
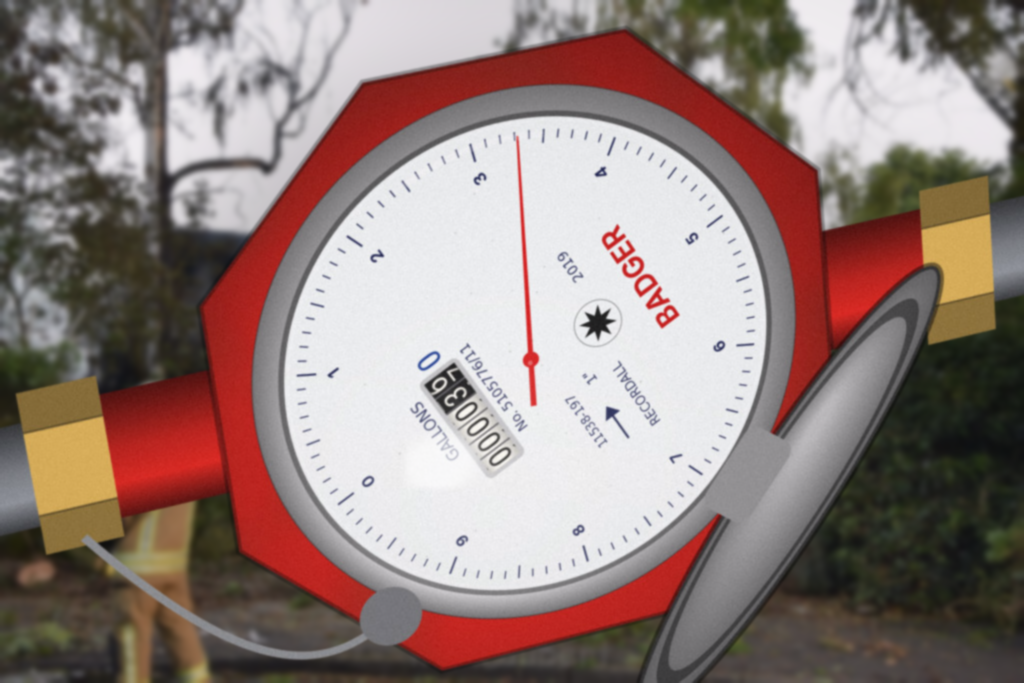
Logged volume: 363.3 (gal)
